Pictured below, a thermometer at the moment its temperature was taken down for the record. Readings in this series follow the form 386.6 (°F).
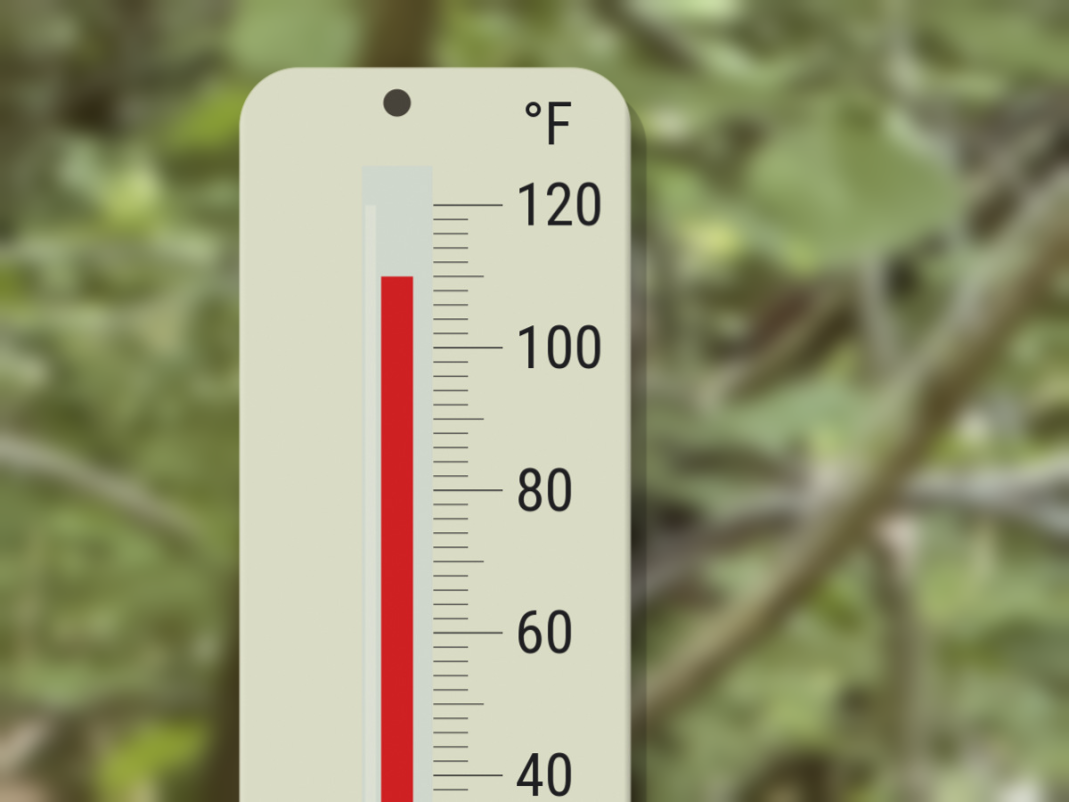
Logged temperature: 110 (°F)
